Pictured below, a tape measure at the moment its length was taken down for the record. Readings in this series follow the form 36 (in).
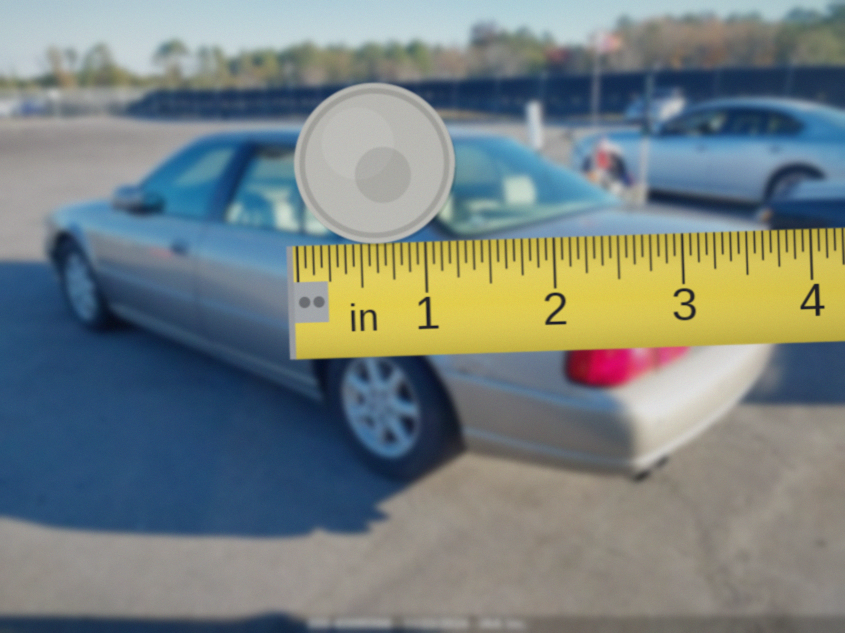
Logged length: 1.25 (in)
